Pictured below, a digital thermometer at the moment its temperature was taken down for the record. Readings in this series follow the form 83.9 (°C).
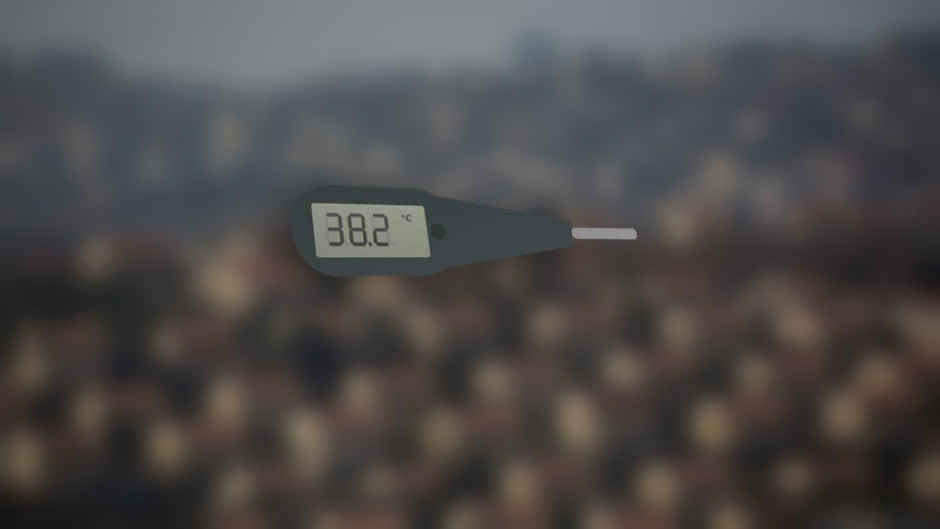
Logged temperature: 38.2 (°C)
